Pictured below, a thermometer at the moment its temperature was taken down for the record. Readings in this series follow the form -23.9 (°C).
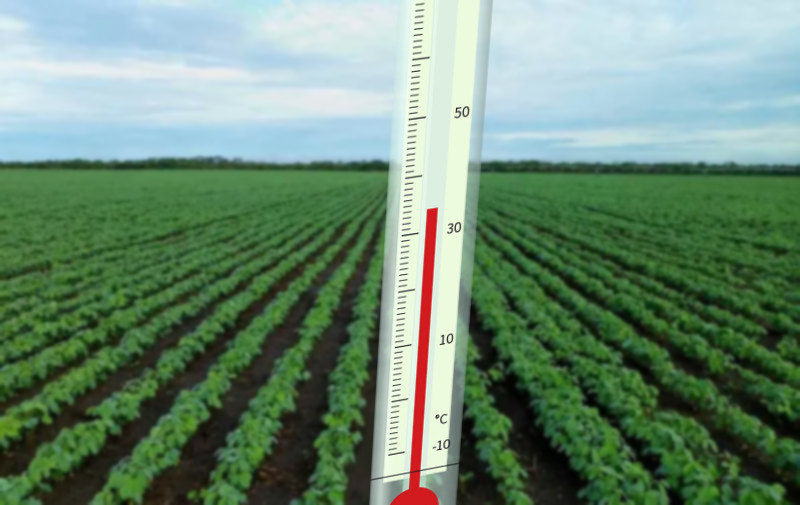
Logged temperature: 34 (°C)
